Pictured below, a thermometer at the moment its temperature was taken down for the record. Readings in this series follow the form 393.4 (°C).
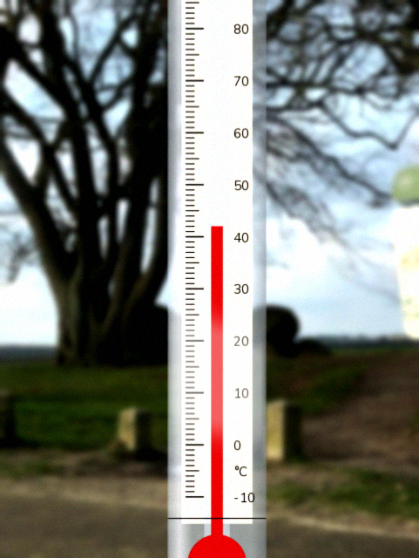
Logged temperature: 42 (°C)
